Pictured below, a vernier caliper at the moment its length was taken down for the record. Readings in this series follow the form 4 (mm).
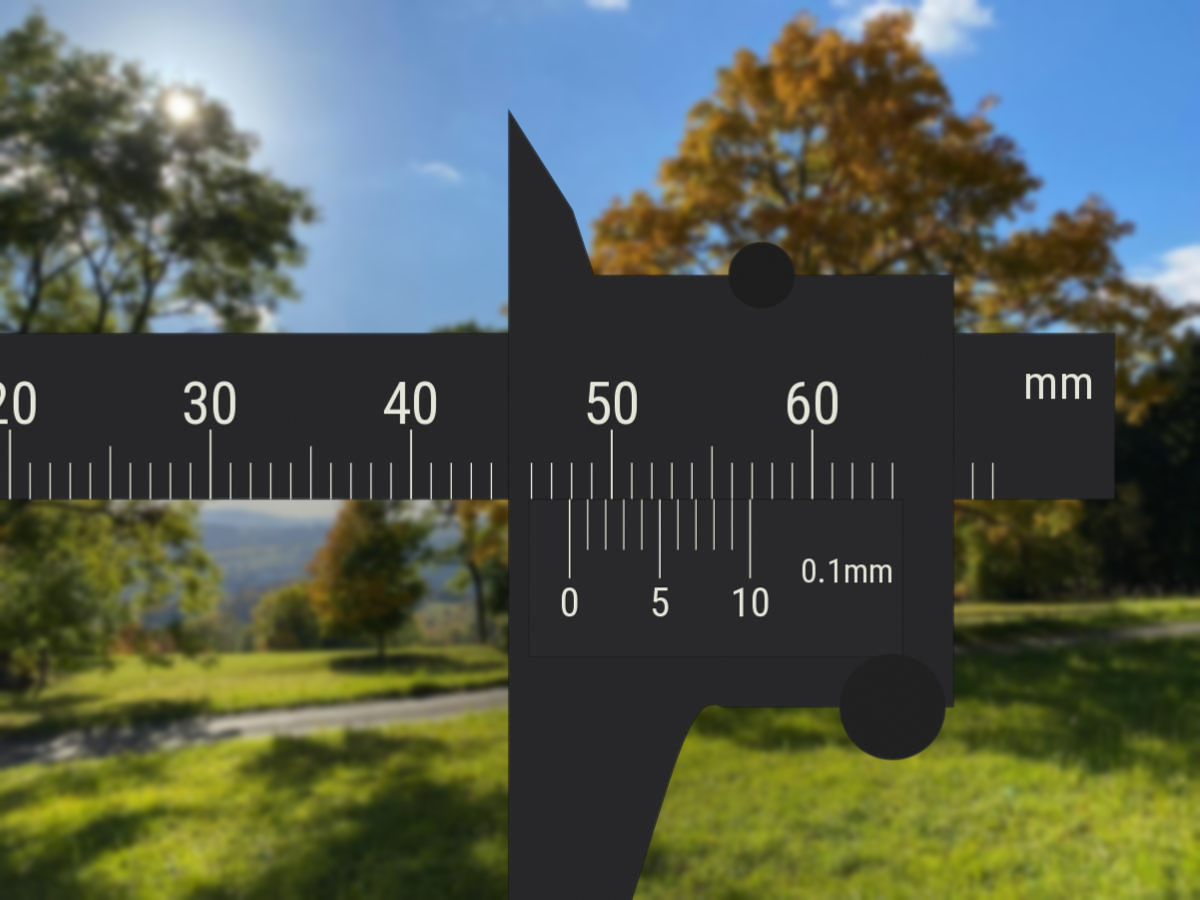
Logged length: 47.9 (mm)
